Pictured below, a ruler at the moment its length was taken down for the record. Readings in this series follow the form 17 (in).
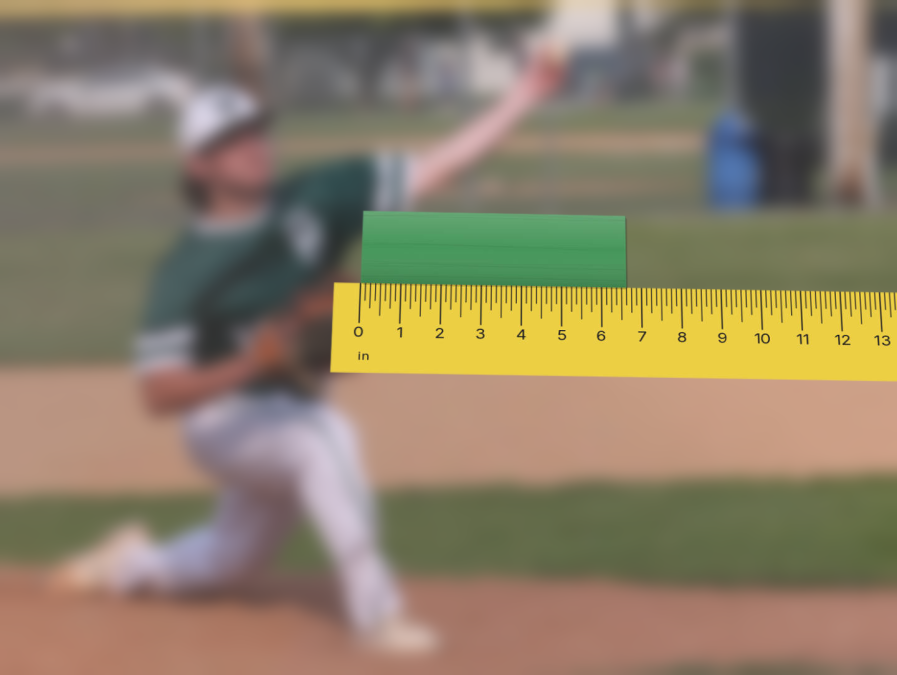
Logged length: 6.625 (in)
